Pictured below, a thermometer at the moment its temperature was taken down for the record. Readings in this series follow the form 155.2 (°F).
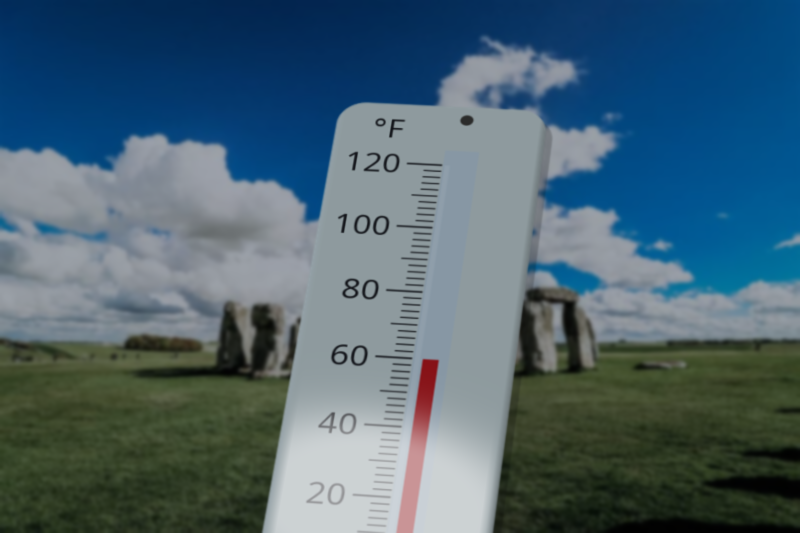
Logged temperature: 60 (°F)
